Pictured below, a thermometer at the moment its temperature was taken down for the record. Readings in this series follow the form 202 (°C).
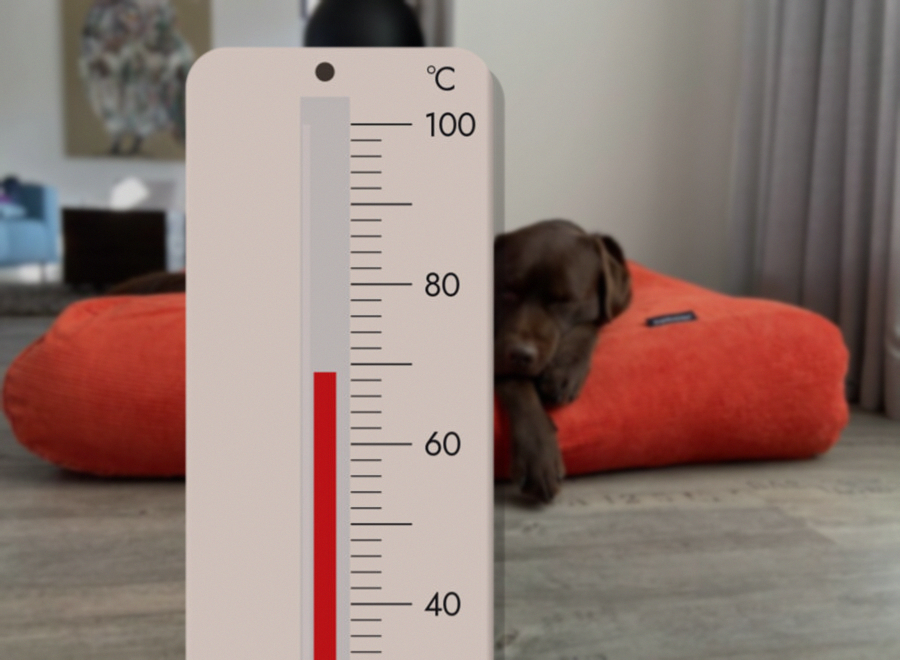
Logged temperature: 69 (°C)
